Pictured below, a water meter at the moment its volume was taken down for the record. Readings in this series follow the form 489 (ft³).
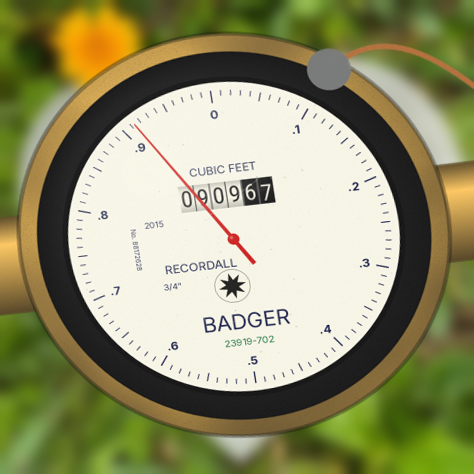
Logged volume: 90966.91 (ft³)
